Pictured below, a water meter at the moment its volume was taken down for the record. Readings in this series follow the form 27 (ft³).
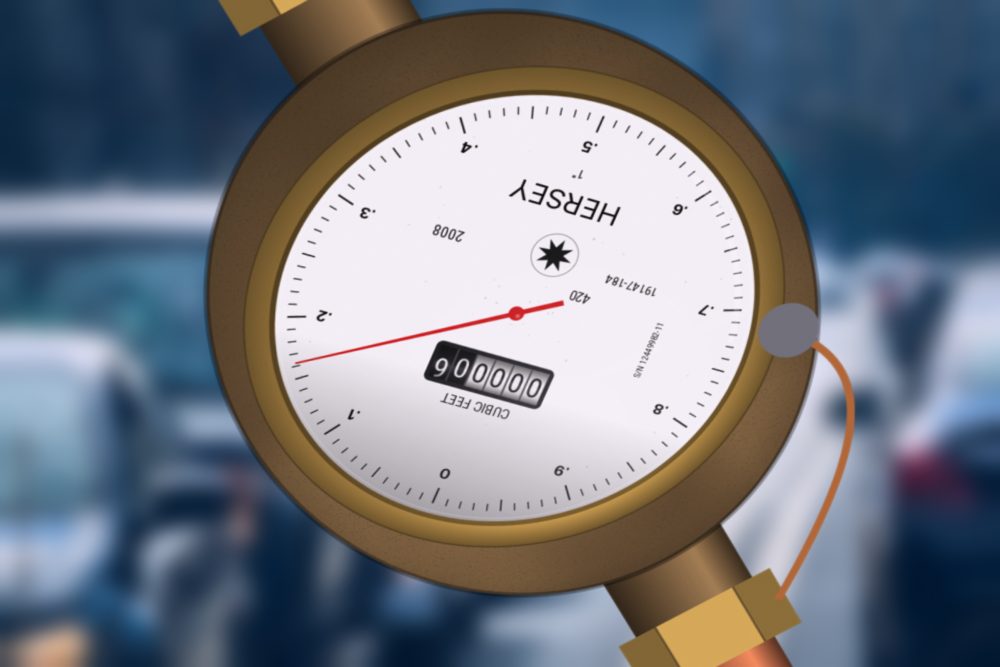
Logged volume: 6.16 (ft³)
